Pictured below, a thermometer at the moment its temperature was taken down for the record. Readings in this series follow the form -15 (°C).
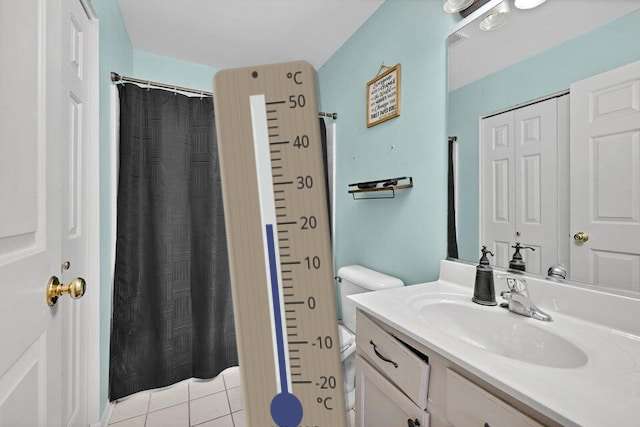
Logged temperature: 20 (°C)
